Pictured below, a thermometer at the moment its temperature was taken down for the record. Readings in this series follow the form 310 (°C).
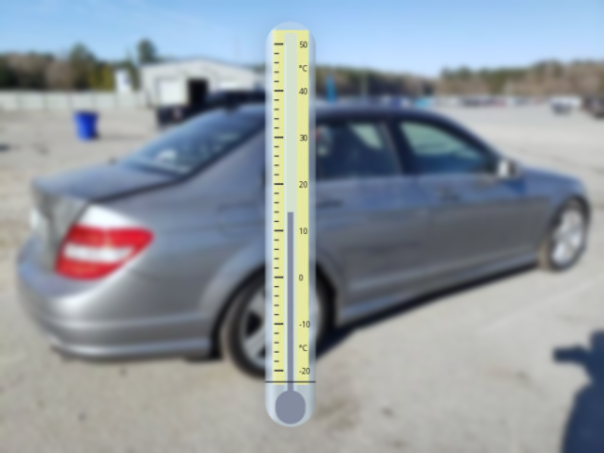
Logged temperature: 14 (°C)
